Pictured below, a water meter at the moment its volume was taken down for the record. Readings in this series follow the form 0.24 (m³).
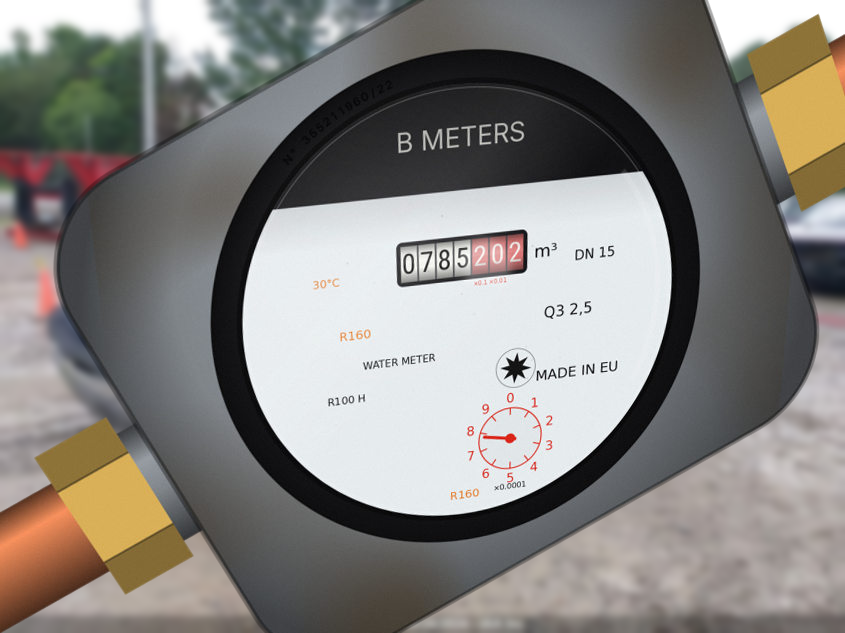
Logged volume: 785.2027 (m³)
